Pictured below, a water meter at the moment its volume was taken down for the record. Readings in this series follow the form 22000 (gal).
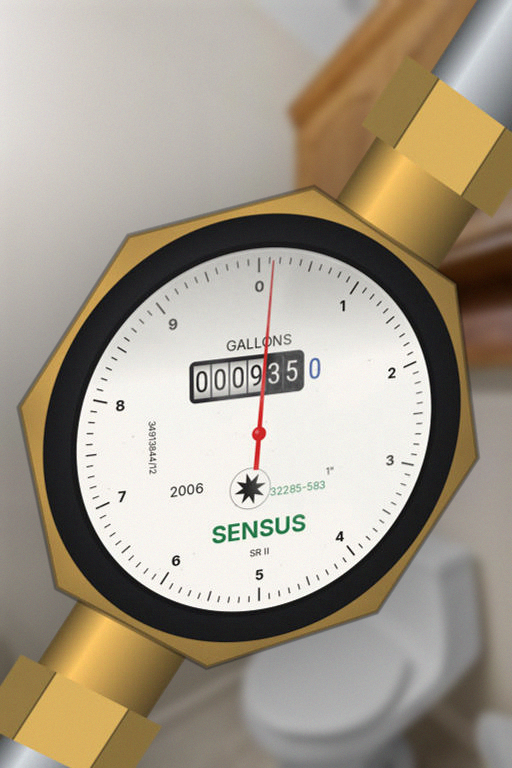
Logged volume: 9350.1 (gal)
